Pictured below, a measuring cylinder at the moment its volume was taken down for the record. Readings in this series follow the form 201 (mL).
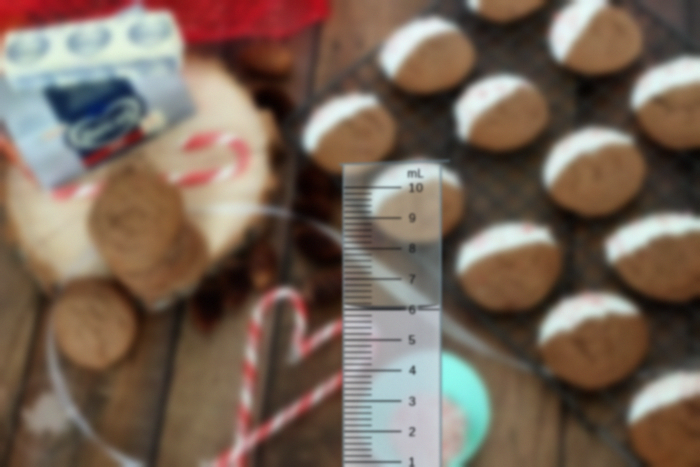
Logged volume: 6 (mL)
